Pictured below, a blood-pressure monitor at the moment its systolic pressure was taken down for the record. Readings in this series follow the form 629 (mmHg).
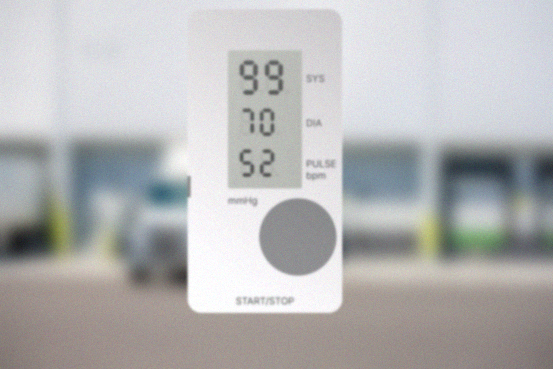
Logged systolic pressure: 99 (mmHg)
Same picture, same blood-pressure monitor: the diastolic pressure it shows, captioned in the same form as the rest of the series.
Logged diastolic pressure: 70 (mmHg)
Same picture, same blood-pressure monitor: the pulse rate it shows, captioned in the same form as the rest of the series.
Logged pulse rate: 52 (bpm)
